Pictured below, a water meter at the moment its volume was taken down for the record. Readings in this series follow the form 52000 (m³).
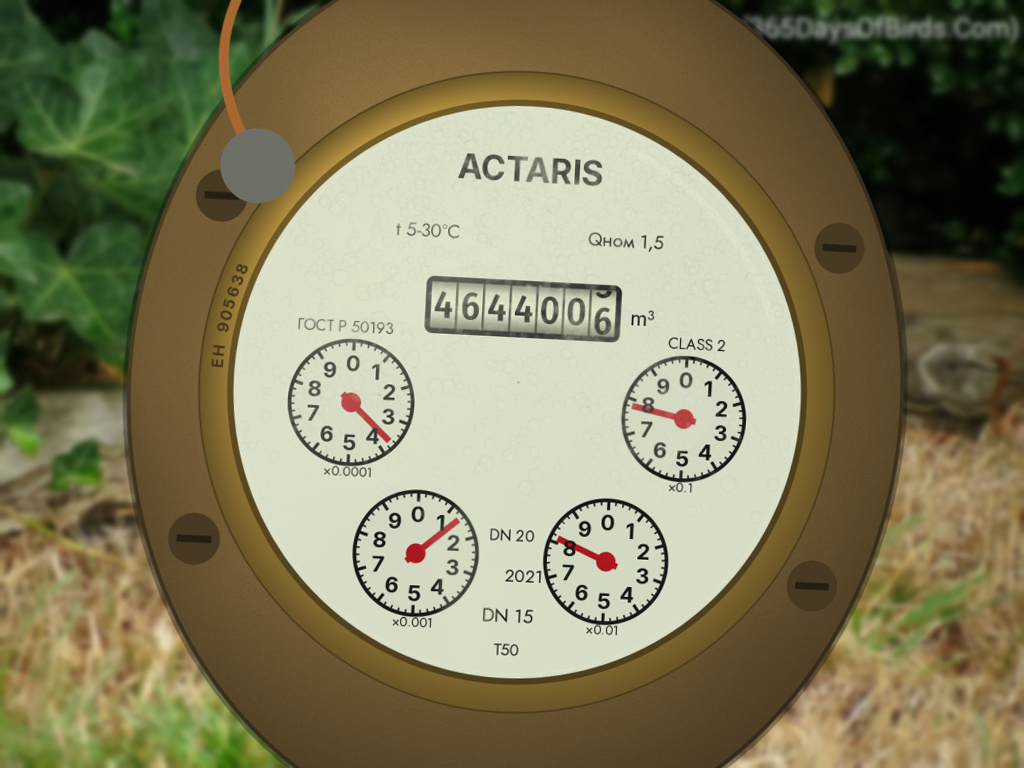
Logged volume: 4644005.7813 (m³)
